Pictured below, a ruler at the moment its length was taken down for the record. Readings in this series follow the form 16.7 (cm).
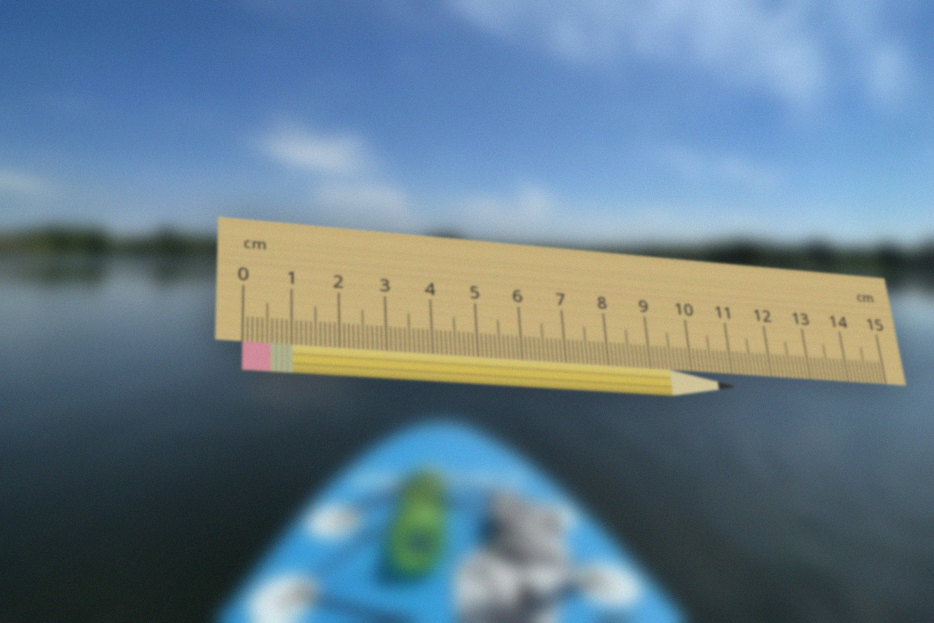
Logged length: 11 (cm)
